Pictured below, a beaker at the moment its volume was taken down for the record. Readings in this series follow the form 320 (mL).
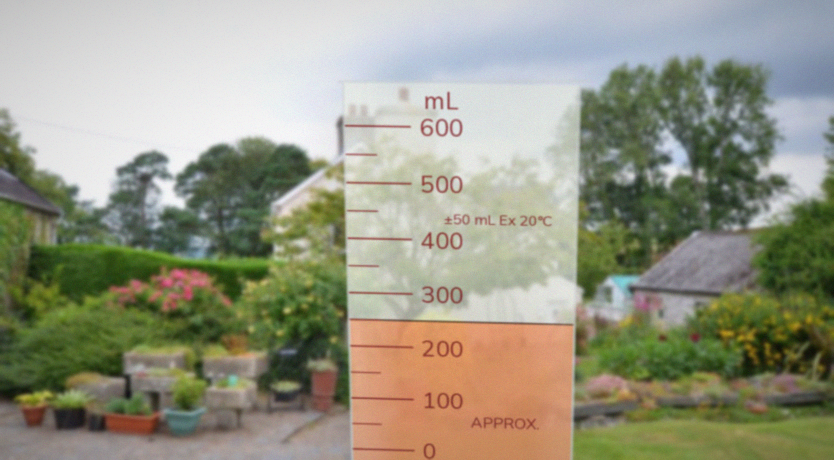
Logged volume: 250 (mL)
